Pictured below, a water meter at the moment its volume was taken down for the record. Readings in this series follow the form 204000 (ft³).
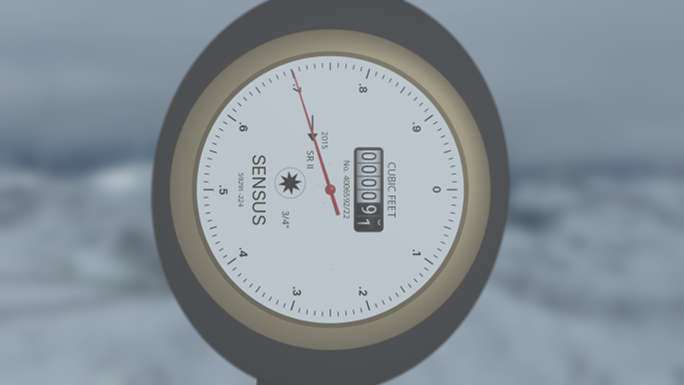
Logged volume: 90.70 (ft³)
